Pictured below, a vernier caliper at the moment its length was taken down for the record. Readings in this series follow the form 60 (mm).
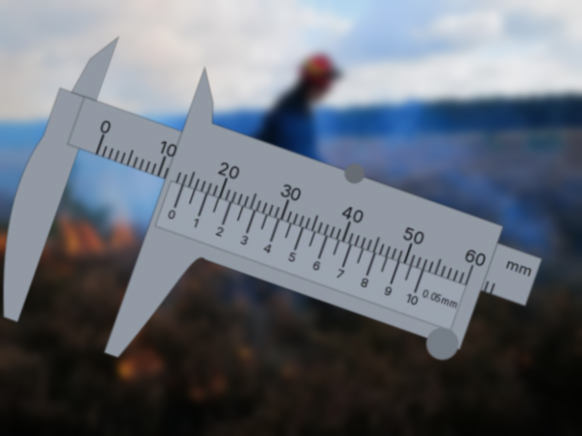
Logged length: 14.0 (mm)
